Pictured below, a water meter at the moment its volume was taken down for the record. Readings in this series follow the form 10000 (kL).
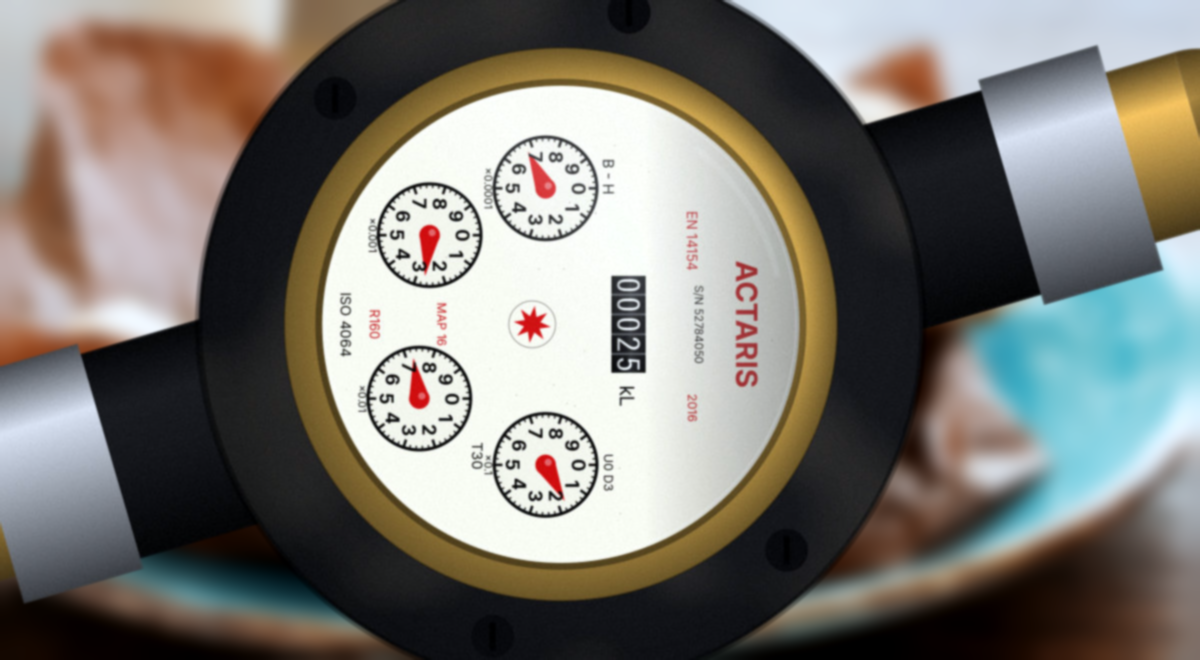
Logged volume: 25.1726 (kL)
